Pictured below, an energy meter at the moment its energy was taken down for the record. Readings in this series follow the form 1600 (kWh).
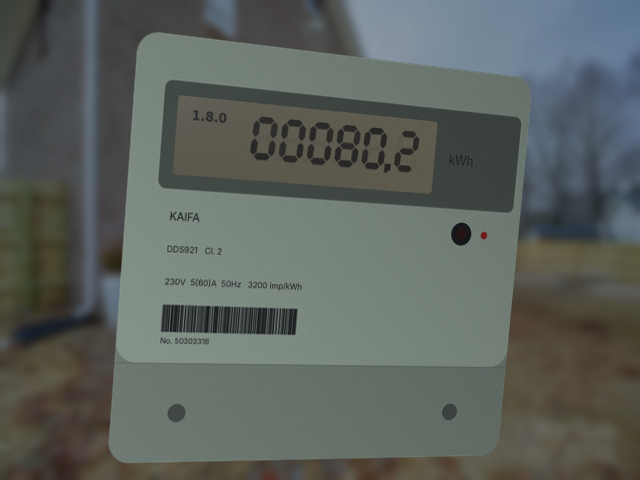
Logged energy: 80.2 (kWh)
